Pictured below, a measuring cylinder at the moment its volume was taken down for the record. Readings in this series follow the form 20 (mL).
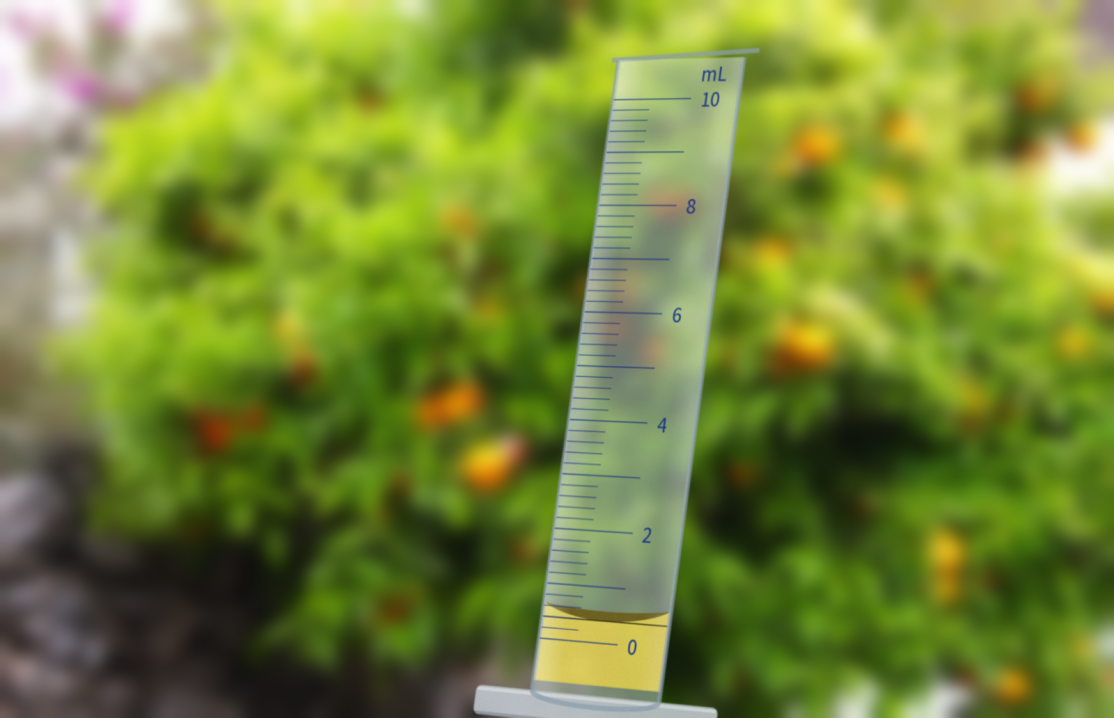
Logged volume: 0.4 (mL)
